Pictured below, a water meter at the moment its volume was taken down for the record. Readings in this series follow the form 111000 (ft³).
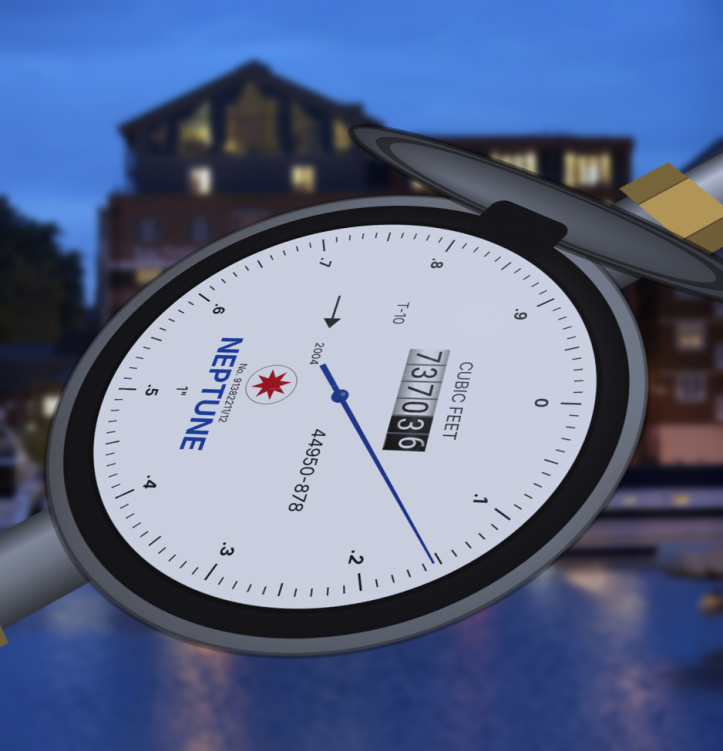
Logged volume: 737036.15 (ft³)
